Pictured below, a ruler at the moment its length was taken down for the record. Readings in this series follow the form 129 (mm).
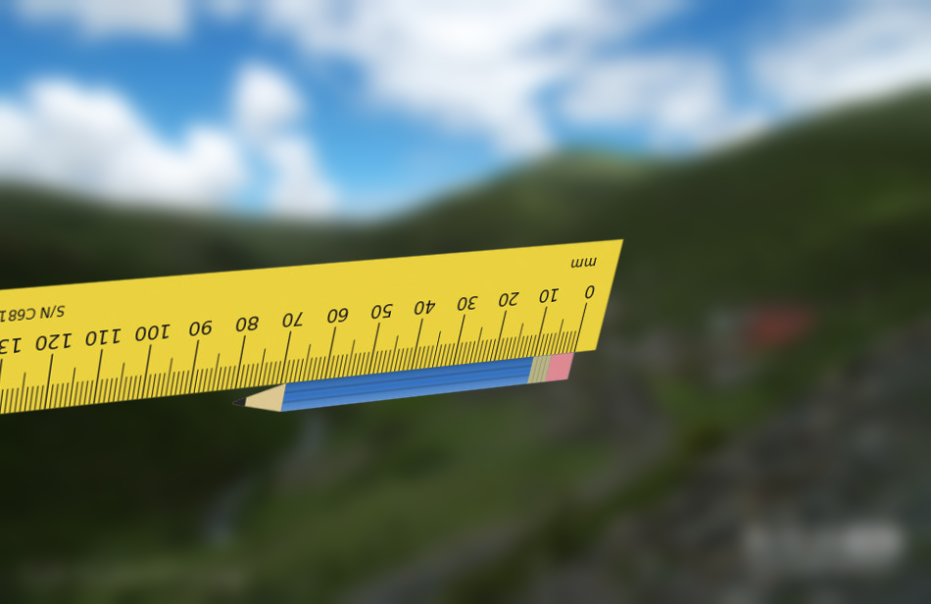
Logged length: 80 (mm)
